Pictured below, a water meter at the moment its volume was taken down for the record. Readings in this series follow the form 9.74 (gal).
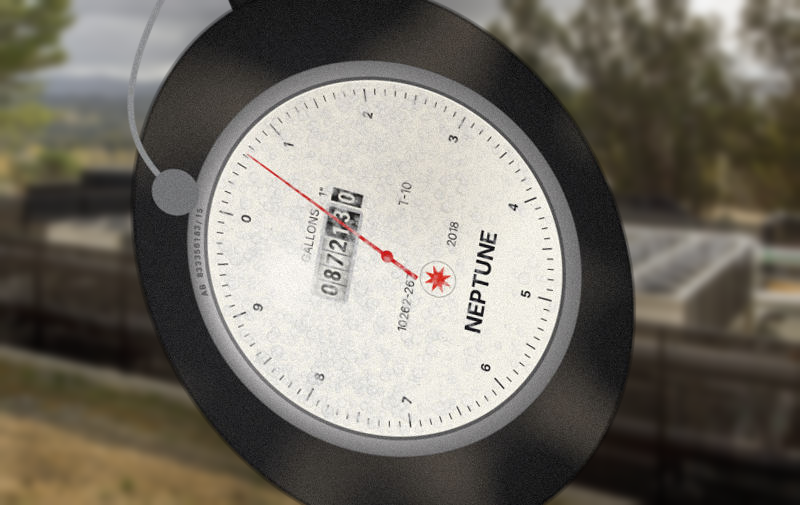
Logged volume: 872130.6 (gal)
